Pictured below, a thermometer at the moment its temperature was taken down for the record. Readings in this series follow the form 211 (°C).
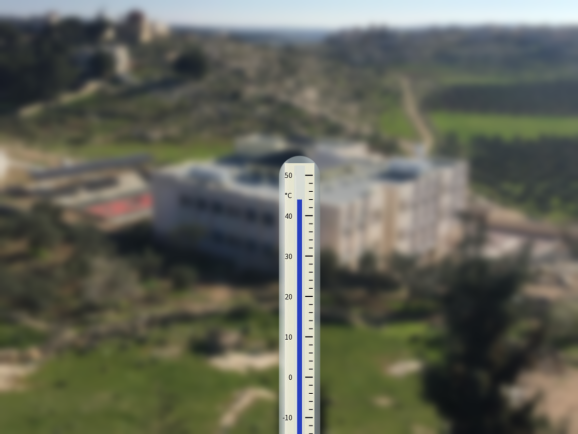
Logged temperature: 44 (°C)
